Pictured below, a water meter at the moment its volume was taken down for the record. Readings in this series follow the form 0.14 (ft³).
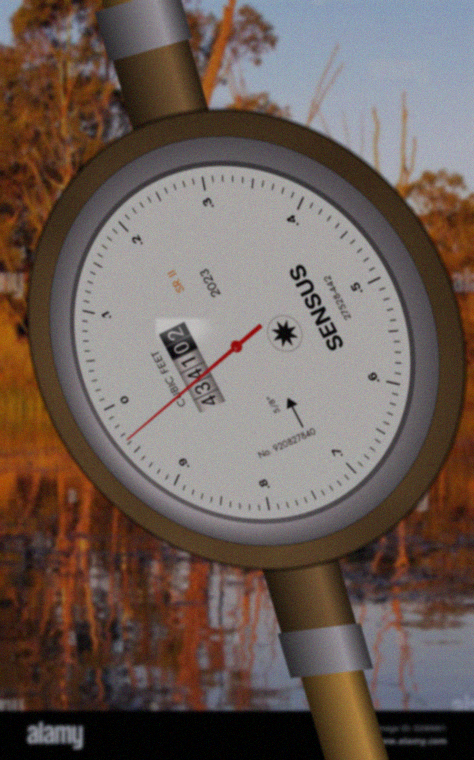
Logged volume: 434101.96 (ft³)
